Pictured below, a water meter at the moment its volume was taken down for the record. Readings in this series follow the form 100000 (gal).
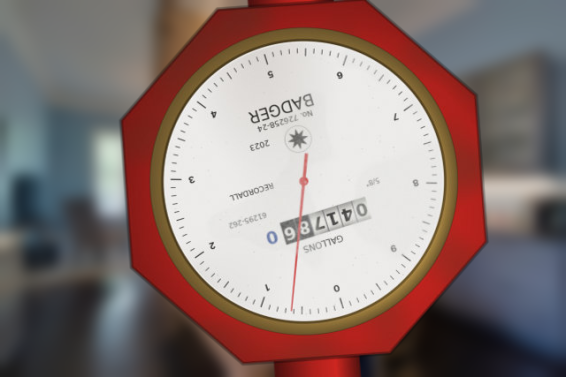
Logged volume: 417860.6 (gal)
